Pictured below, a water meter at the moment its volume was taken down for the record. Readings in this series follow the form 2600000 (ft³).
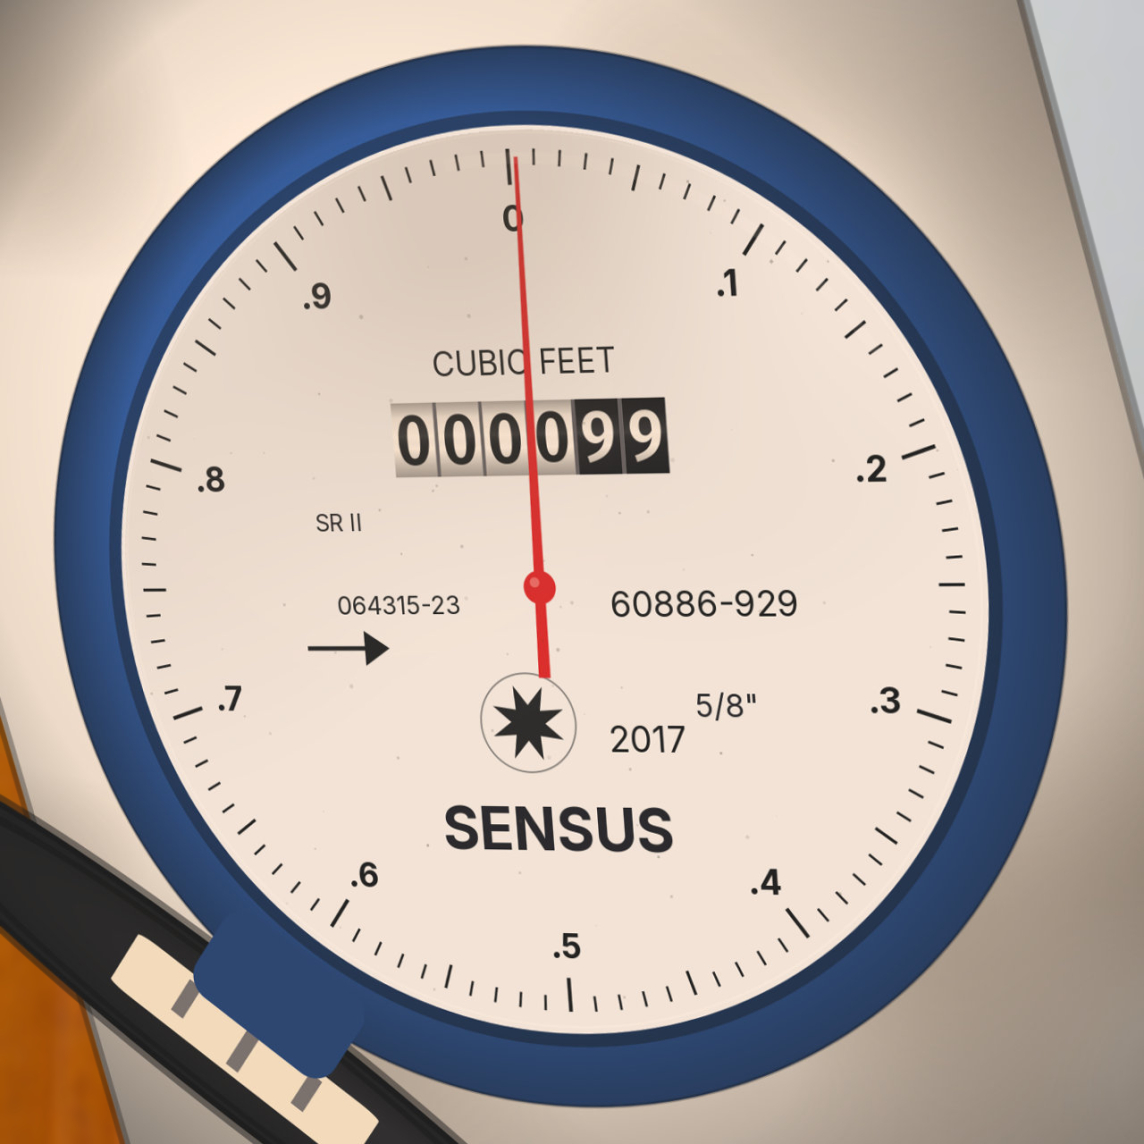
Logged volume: 99.00 (ft³)
